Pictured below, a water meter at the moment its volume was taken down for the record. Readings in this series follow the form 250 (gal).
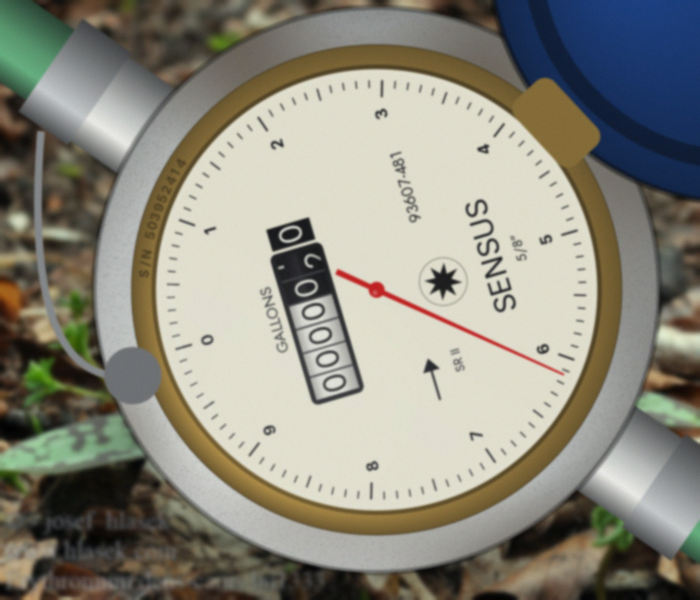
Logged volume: 16.1 (gal)
